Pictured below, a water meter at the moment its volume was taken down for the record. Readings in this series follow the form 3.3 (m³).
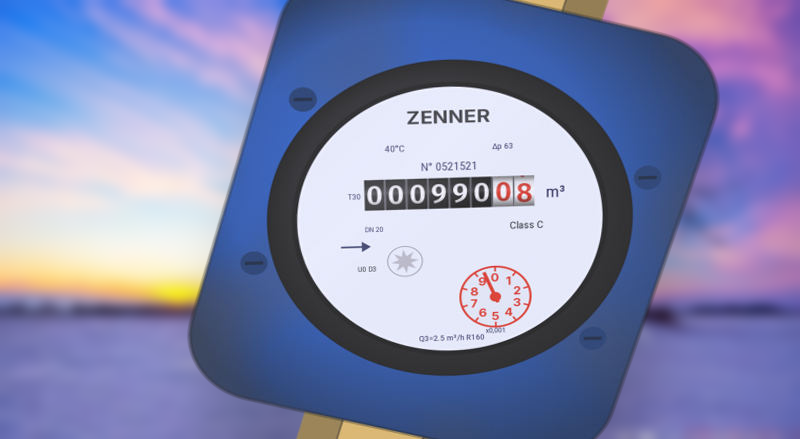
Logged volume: 990.079 (m³)
